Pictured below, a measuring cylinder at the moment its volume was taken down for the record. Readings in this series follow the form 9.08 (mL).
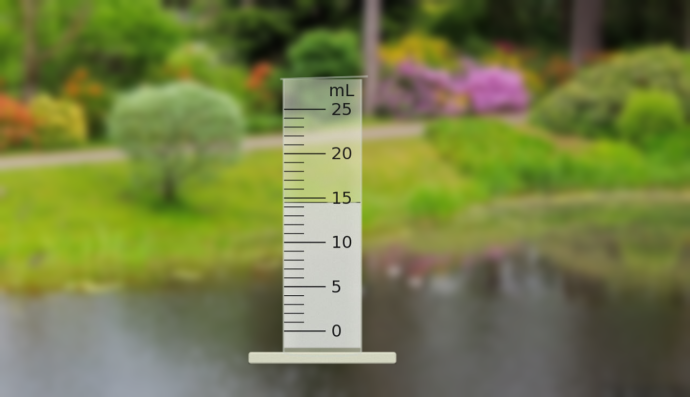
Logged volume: 14.5 (mL)
